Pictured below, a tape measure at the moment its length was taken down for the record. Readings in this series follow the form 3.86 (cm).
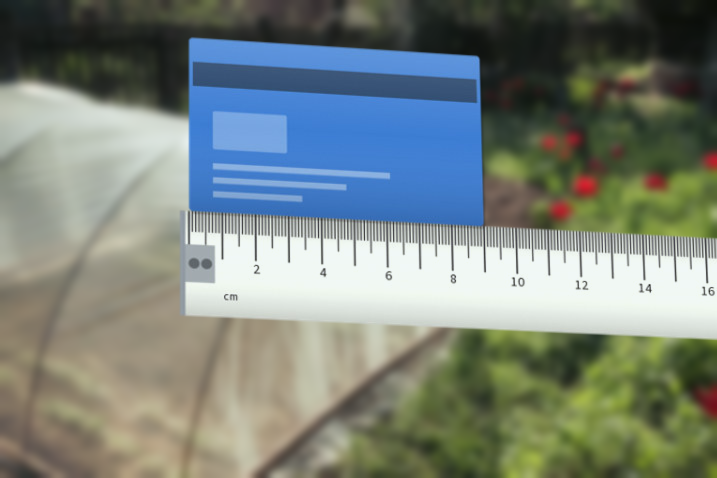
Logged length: 9 (cm)
